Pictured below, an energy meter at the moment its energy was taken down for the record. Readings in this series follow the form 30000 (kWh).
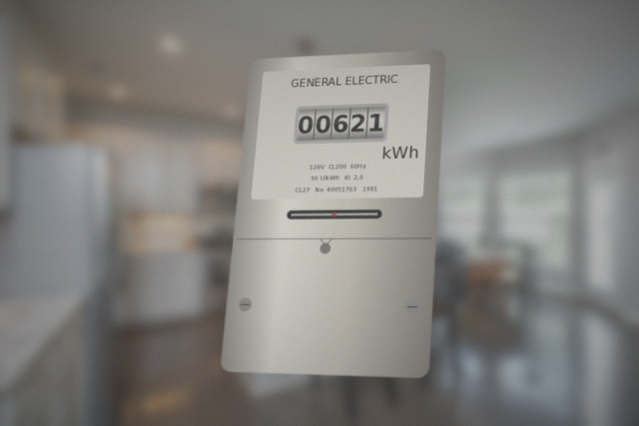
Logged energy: 621 (kWh)
